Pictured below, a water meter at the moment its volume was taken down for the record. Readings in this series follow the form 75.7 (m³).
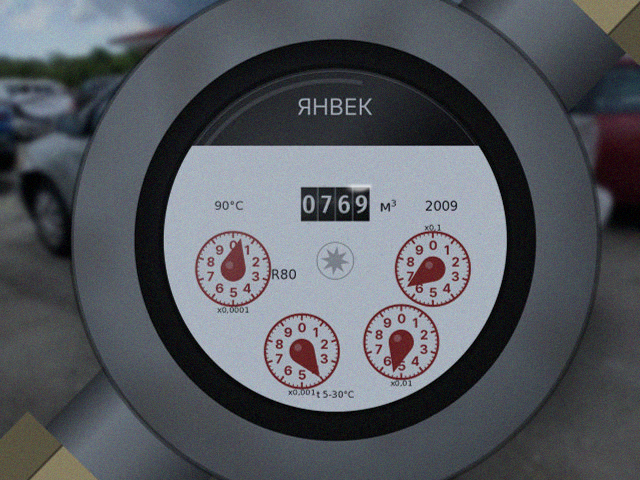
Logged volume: 769.6540 (m³)
